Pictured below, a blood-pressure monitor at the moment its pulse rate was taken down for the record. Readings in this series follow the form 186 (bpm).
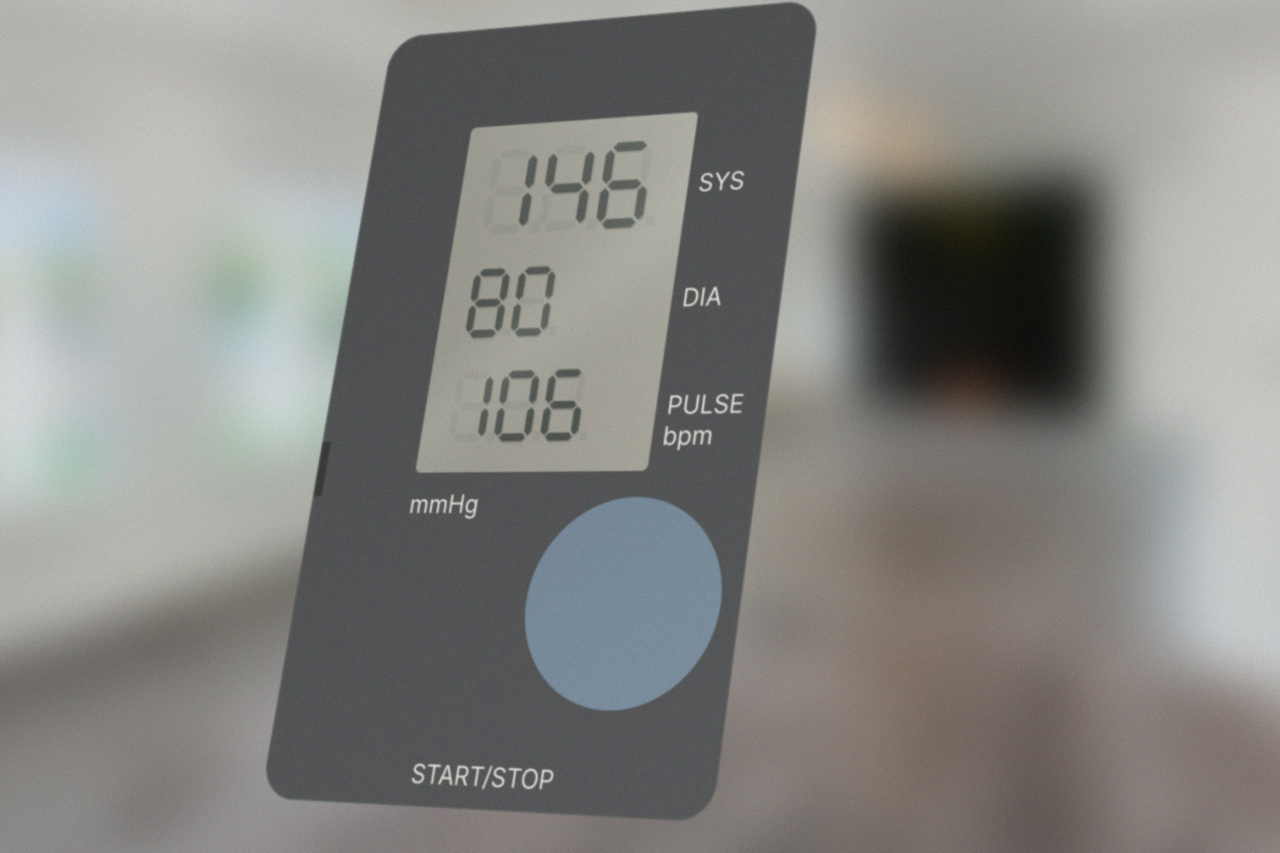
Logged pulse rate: 106 (bpm)
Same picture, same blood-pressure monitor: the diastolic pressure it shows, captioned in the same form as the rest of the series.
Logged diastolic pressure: 80 (mmHg)
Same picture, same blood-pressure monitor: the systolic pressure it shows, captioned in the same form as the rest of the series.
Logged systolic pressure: 146 (mmHg)
